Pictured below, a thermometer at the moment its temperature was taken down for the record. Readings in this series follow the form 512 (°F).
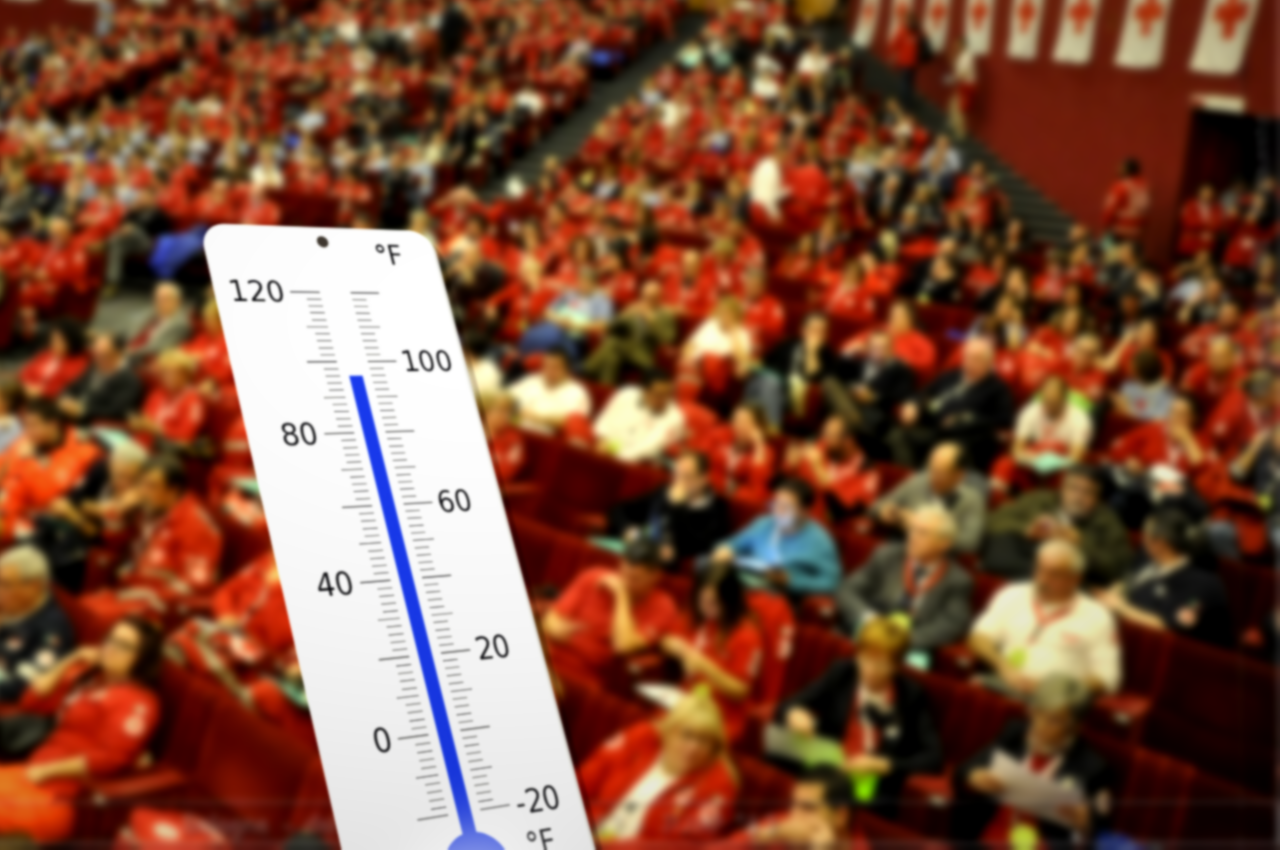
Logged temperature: 96 (°F)
